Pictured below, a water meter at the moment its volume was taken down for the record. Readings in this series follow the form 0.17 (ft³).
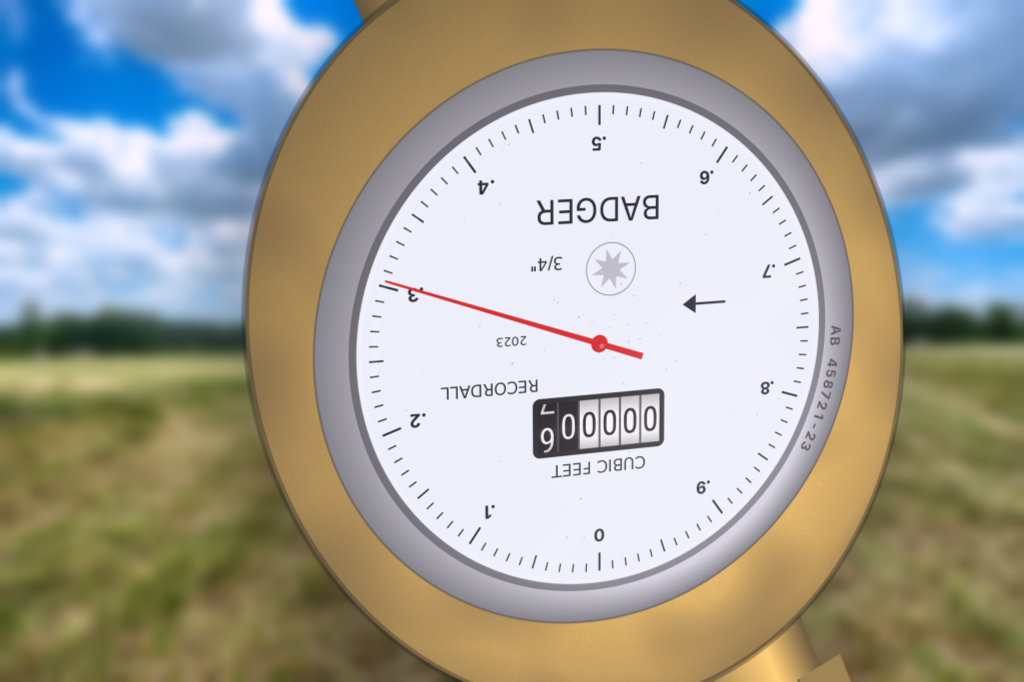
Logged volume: 6.30 (ft³)
